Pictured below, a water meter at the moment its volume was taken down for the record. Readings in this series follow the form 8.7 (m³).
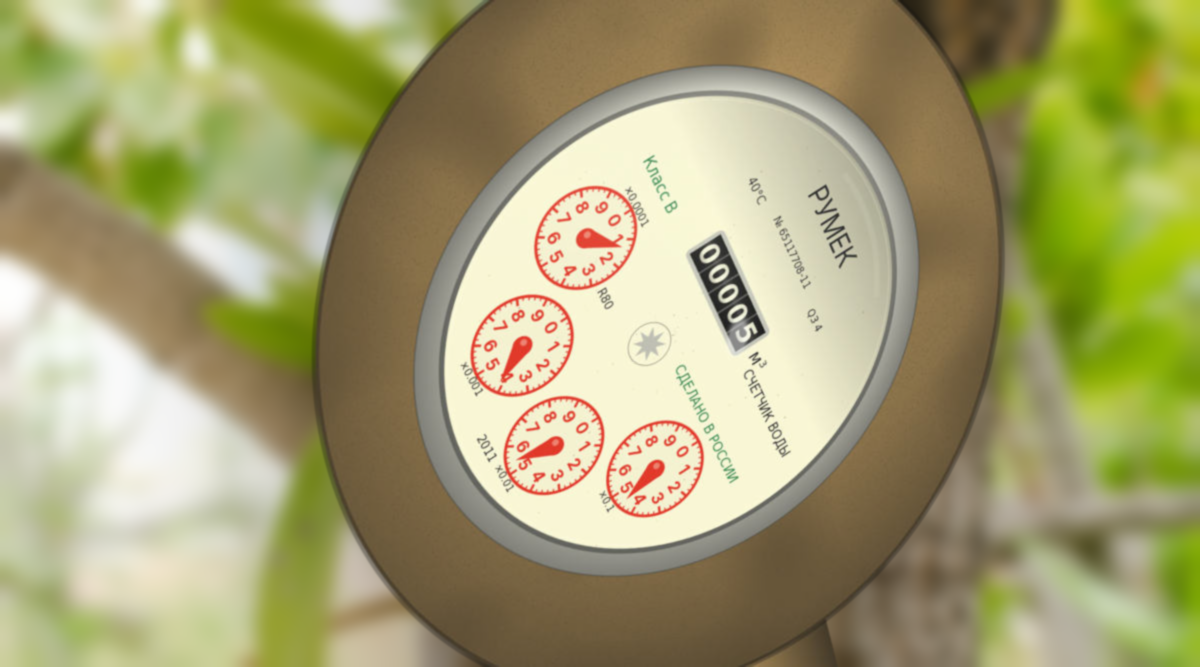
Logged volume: 5.4541 (m³)
